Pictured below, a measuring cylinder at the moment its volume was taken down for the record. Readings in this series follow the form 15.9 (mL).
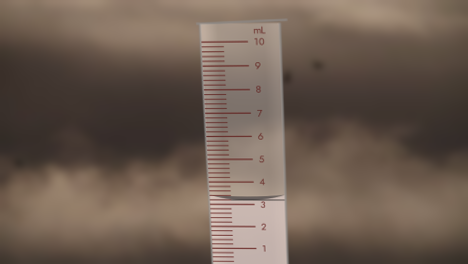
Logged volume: 3.2 (mL)
